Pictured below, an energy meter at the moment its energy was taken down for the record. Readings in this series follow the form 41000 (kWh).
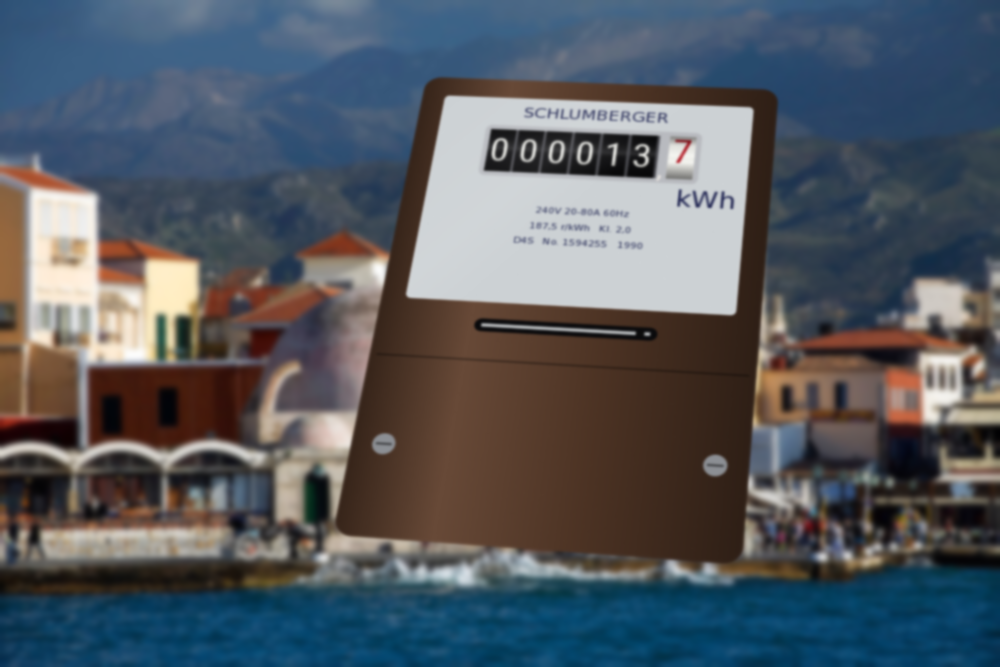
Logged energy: 13.7 (kWh)
